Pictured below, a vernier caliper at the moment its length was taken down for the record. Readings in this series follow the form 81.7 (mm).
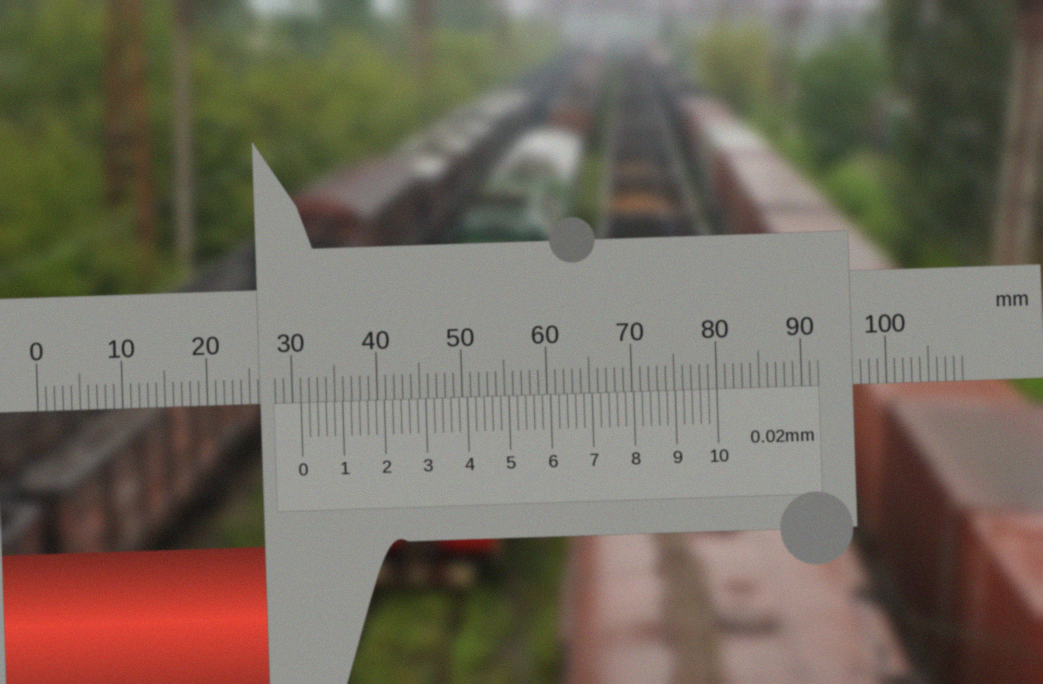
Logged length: 31.0 (mm)
